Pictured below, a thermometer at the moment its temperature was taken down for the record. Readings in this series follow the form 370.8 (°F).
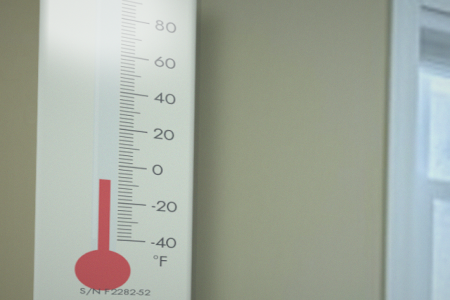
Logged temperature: -8 (°F)
